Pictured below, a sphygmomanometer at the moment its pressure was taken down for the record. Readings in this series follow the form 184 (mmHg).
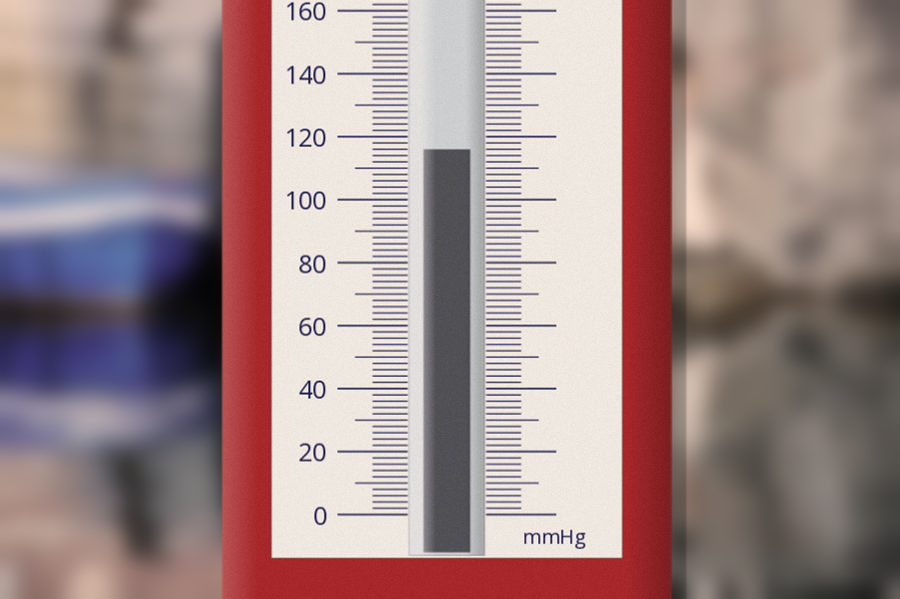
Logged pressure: 116 (mmHg)
